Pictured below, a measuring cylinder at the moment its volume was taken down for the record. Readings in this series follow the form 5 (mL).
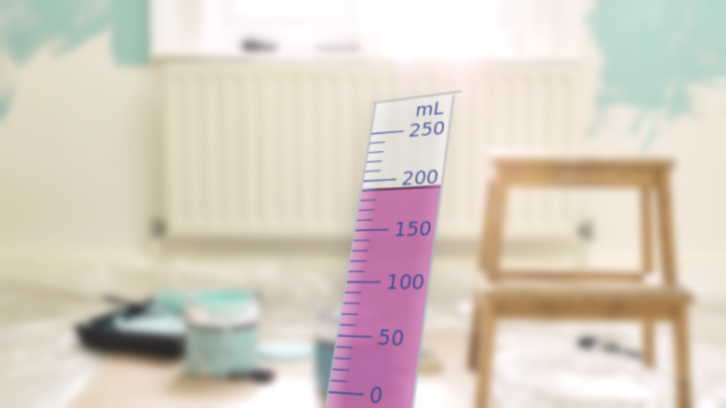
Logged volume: 190 (mL)
